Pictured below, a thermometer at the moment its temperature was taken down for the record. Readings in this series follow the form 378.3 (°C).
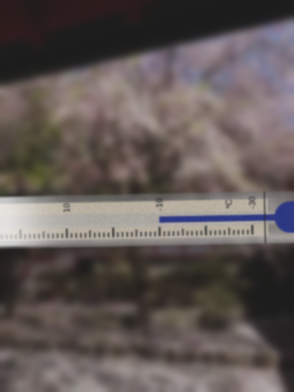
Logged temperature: -10 (°C)
